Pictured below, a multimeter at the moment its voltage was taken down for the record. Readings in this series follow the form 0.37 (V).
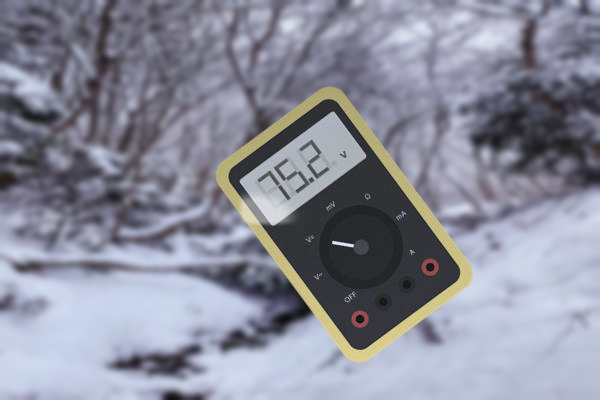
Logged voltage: 75.2 (V)
